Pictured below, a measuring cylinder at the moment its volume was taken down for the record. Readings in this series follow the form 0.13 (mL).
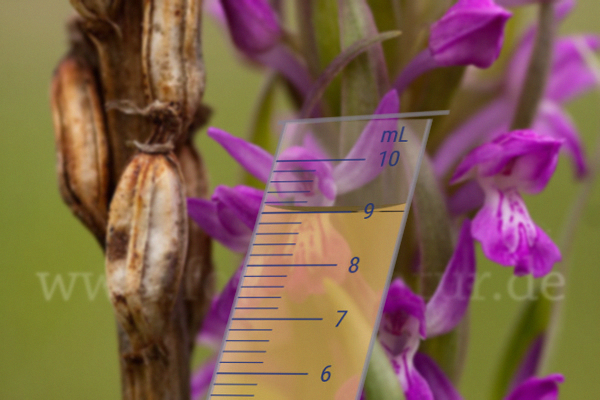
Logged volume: 9 (mL)
